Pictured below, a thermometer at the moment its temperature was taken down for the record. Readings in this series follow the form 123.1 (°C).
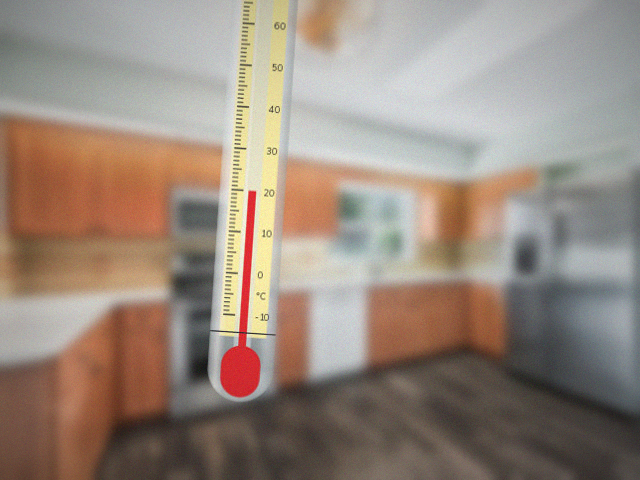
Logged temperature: 20 (°C)
